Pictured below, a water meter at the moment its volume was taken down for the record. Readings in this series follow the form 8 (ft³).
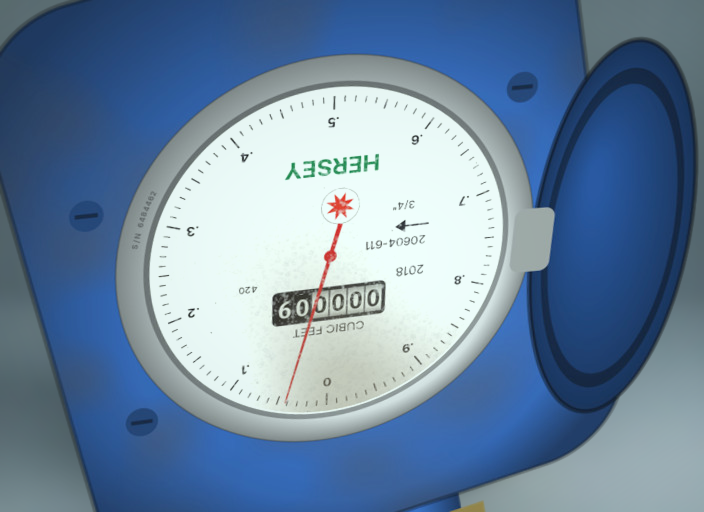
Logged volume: 9.04 (ft³)
